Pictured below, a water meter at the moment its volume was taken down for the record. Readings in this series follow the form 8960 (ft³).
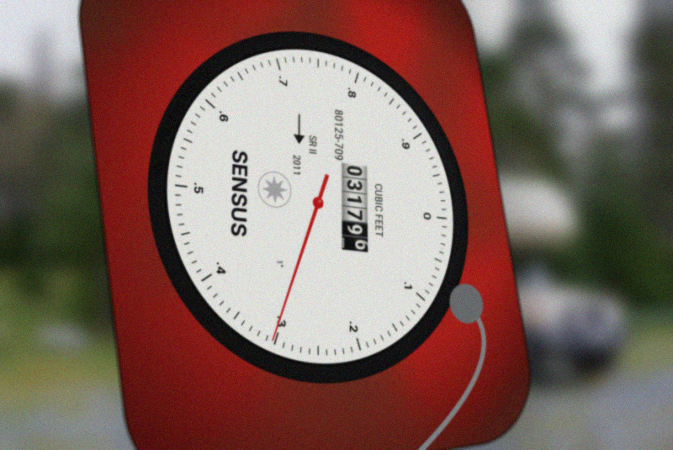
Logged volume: 31796.30 (ft³)
